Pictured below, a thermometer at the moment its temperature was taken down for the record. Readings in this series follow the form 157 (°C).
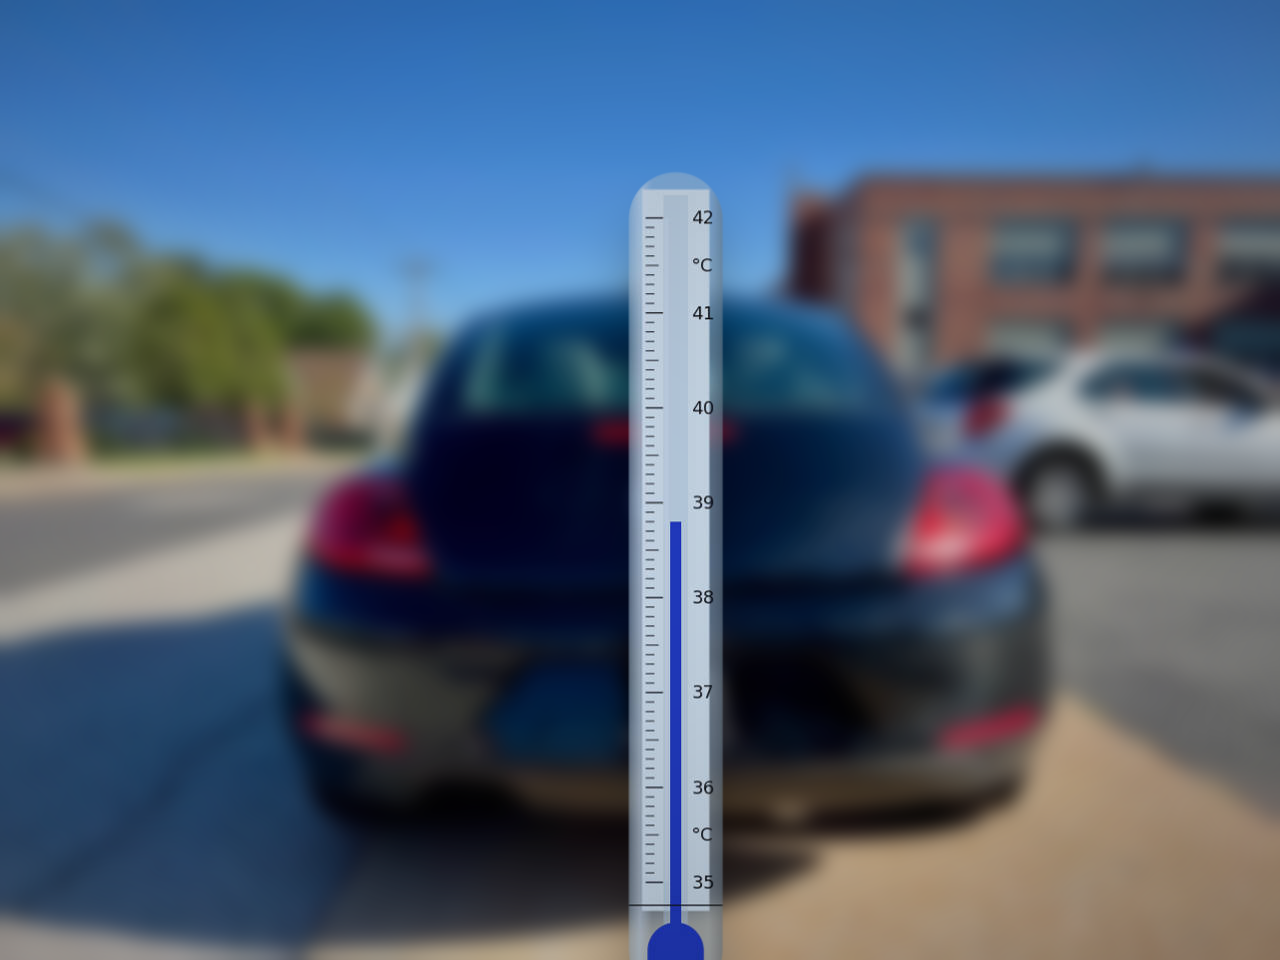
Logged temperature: 38.8 (°C)
